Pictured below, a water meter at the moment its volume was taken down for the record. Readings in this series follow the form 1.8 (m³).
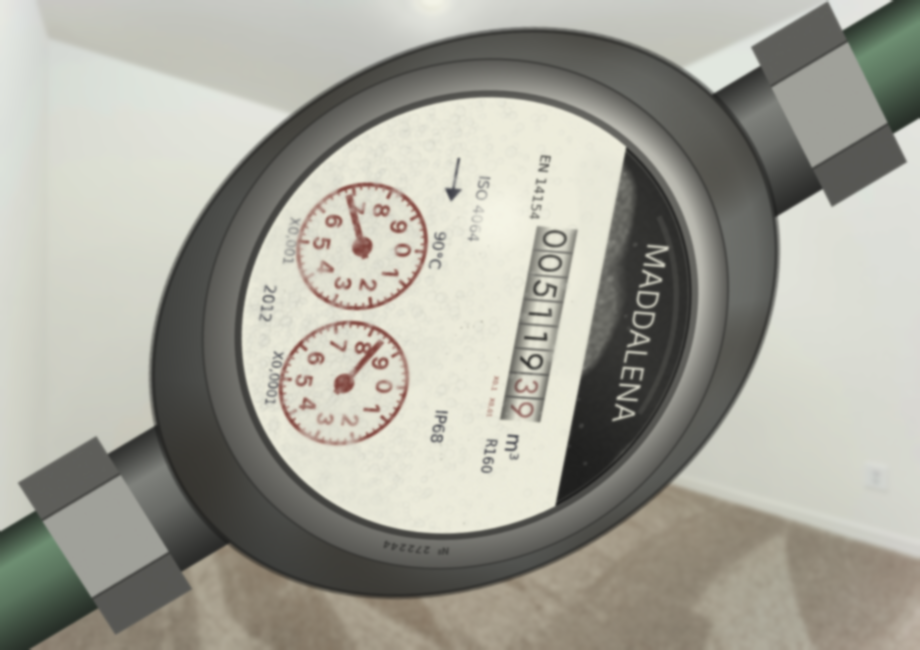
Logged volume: 5119.3968 (m³)
